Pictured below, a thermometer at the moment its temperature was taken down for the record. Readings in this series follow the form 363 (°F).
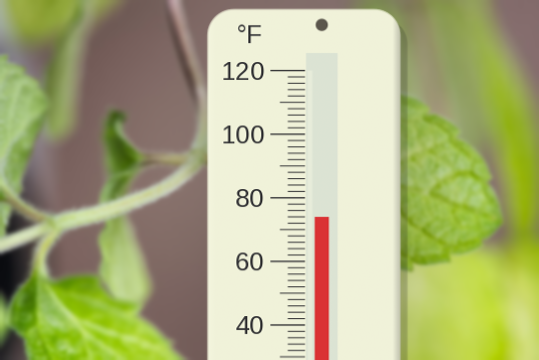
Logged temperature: 74 (°F)
